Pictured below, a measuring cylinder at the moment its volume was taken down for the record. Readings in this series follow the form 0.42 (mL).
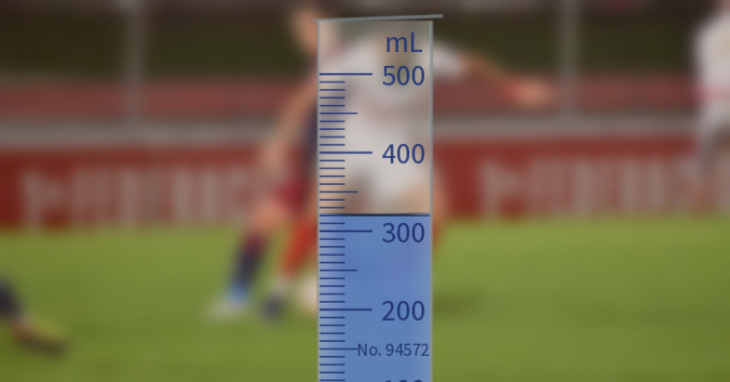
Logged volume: 320 (mL)
